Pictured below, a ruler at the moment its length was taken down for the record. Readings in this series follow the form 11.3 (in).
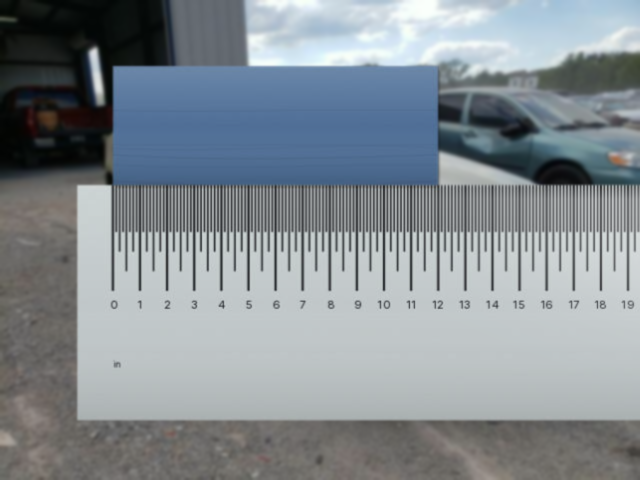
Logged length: 12 (in)
